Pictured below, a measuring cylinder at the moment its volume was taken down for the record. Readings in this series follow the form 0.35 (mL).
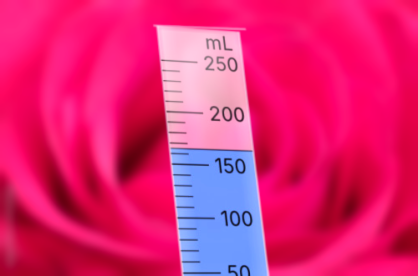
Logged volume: 165 (mL)
